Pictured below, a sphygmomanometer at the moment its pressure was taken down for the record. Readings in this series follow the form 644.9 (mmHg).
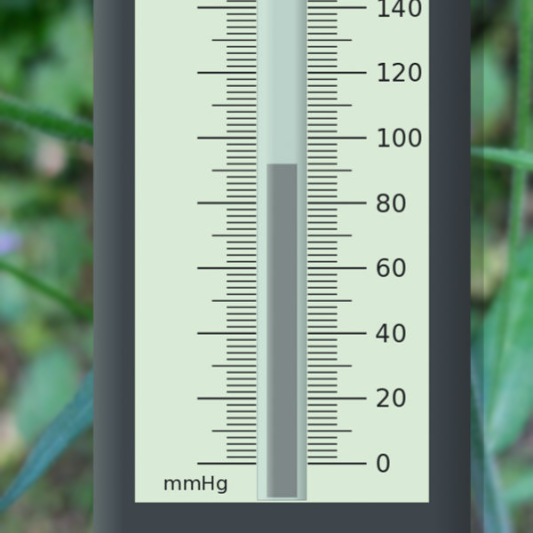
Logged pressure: 92 (mmHg)
